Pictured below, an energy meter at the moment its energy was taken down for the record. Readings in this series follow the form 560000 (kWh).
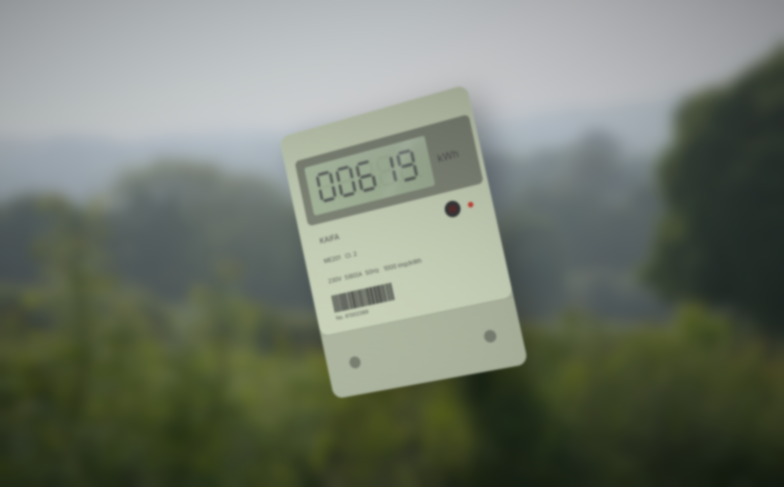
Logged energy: 619 (kWh)
